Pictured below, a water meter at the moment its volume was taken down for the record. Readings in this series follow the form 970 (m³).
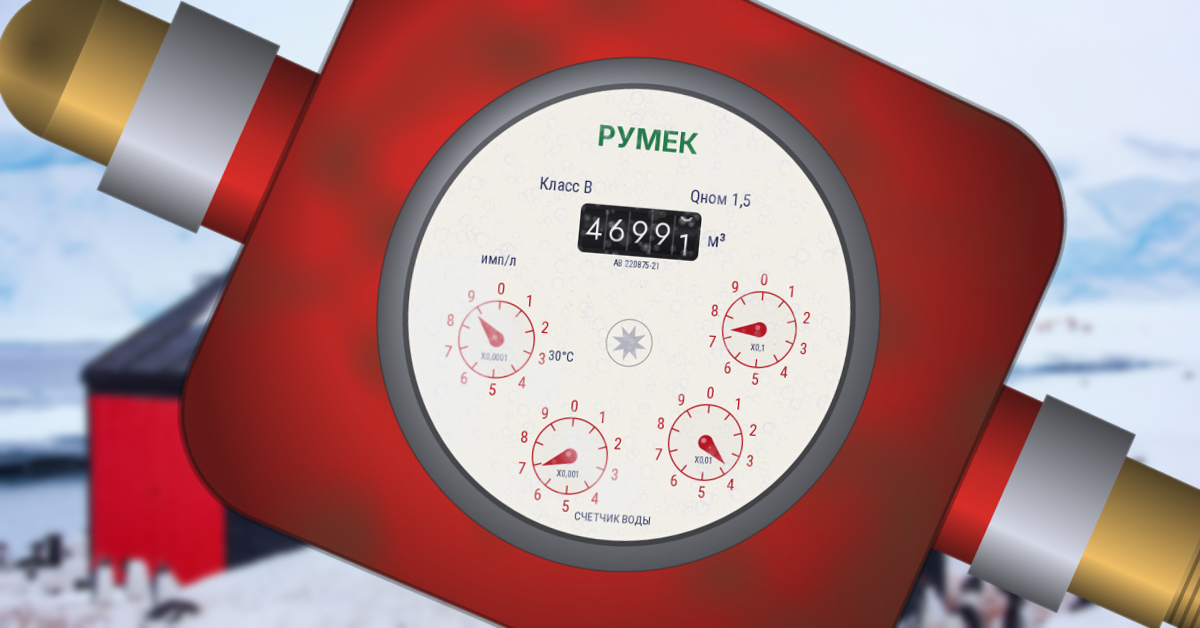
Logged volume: 46990.7368 (m³)
